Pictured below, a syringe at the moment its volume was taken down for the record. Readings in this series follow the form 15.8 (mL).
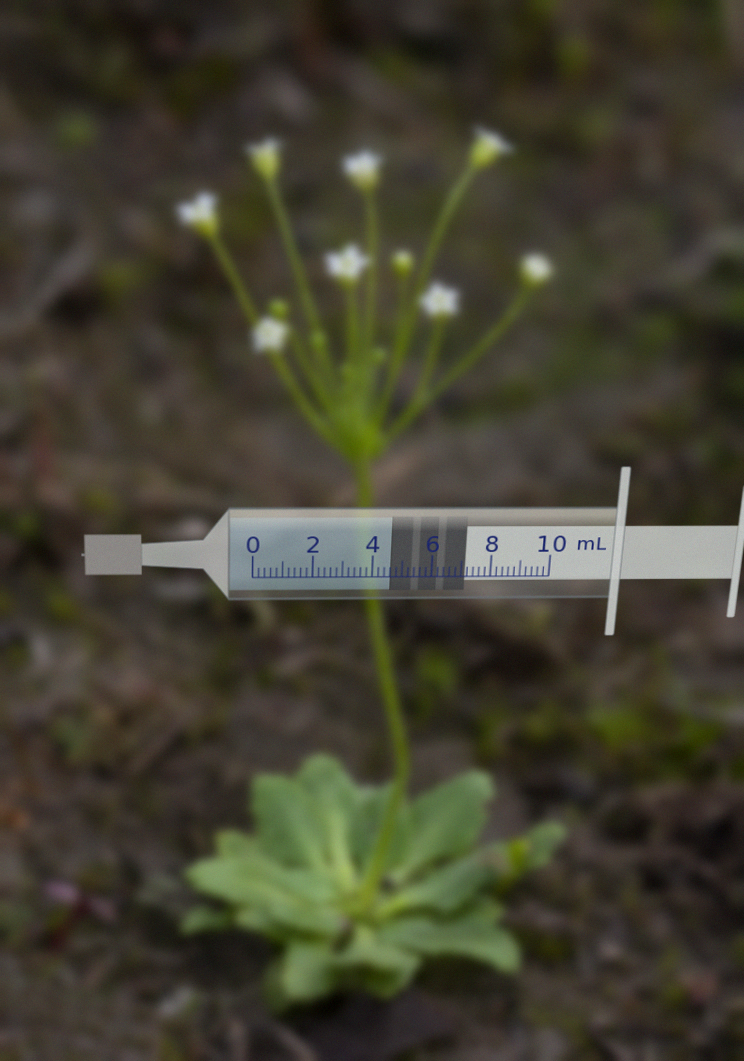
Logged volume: 4.6 (mL)
